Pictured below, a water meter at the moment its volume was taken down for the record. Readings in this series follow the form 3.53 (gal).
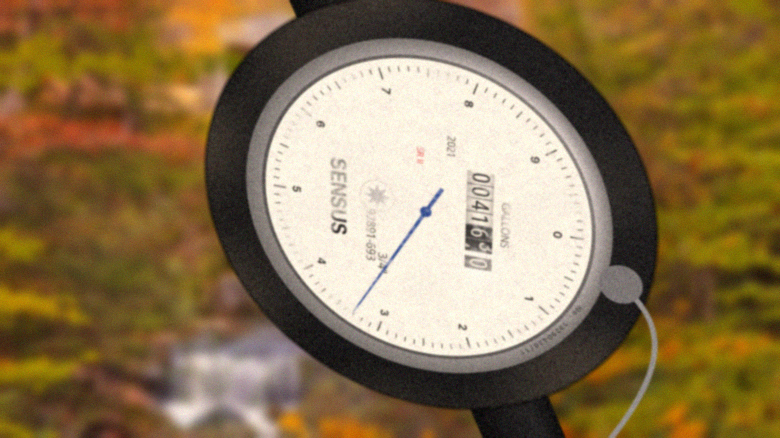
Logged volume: 41633.3 (gal)
